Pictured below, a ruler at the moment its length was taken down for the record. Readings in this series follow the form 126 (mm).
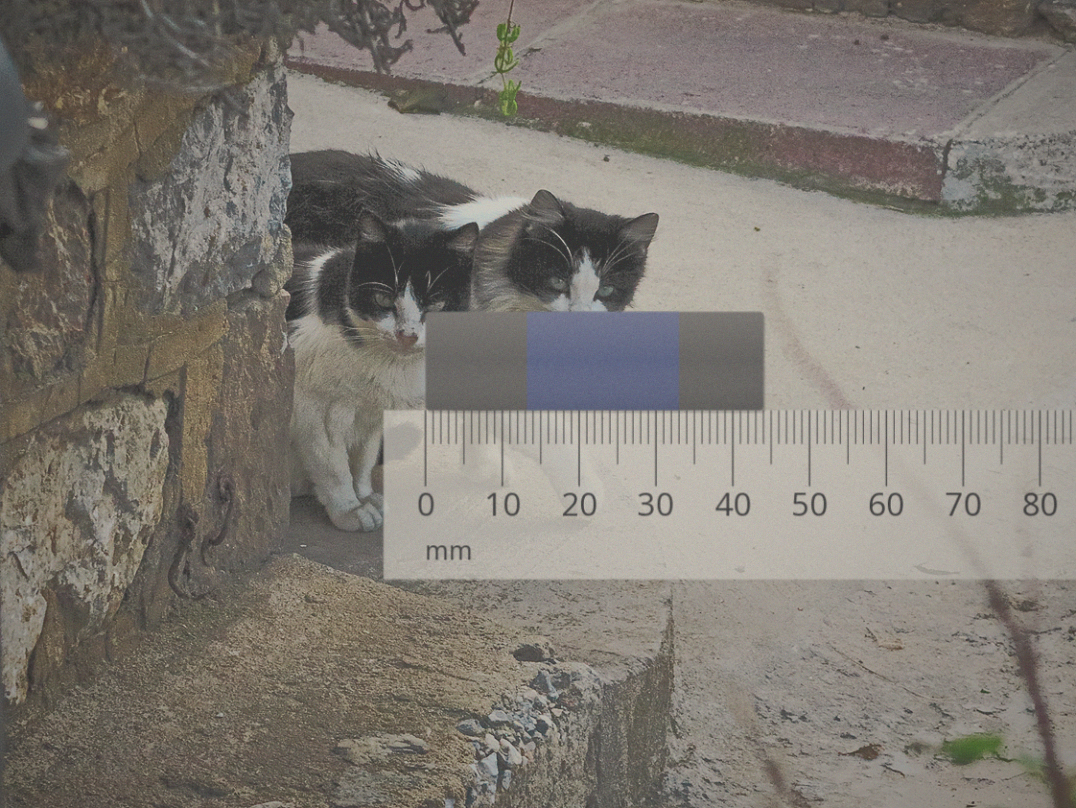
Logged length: 44 (mm)
